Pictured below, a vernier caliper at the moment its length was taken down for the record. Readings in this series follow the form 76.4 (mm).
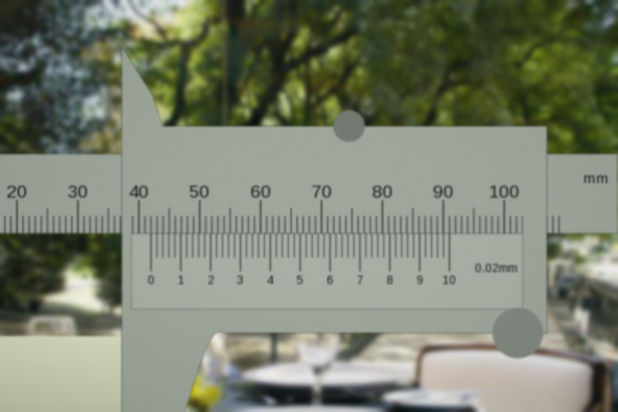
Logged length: 42.0 (mm)
